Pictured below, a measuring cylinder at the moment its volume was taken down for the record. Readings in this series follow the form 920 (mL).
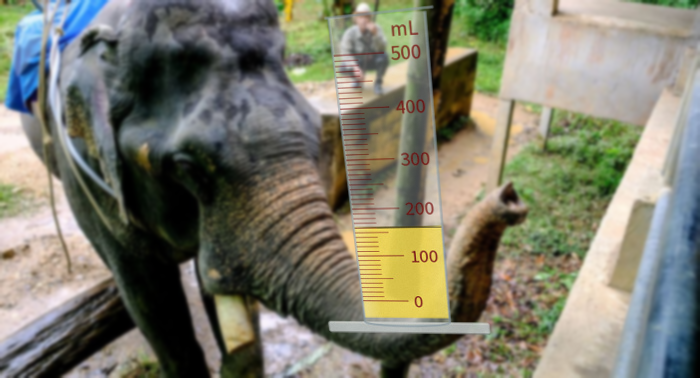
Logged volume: 160 (mL)
